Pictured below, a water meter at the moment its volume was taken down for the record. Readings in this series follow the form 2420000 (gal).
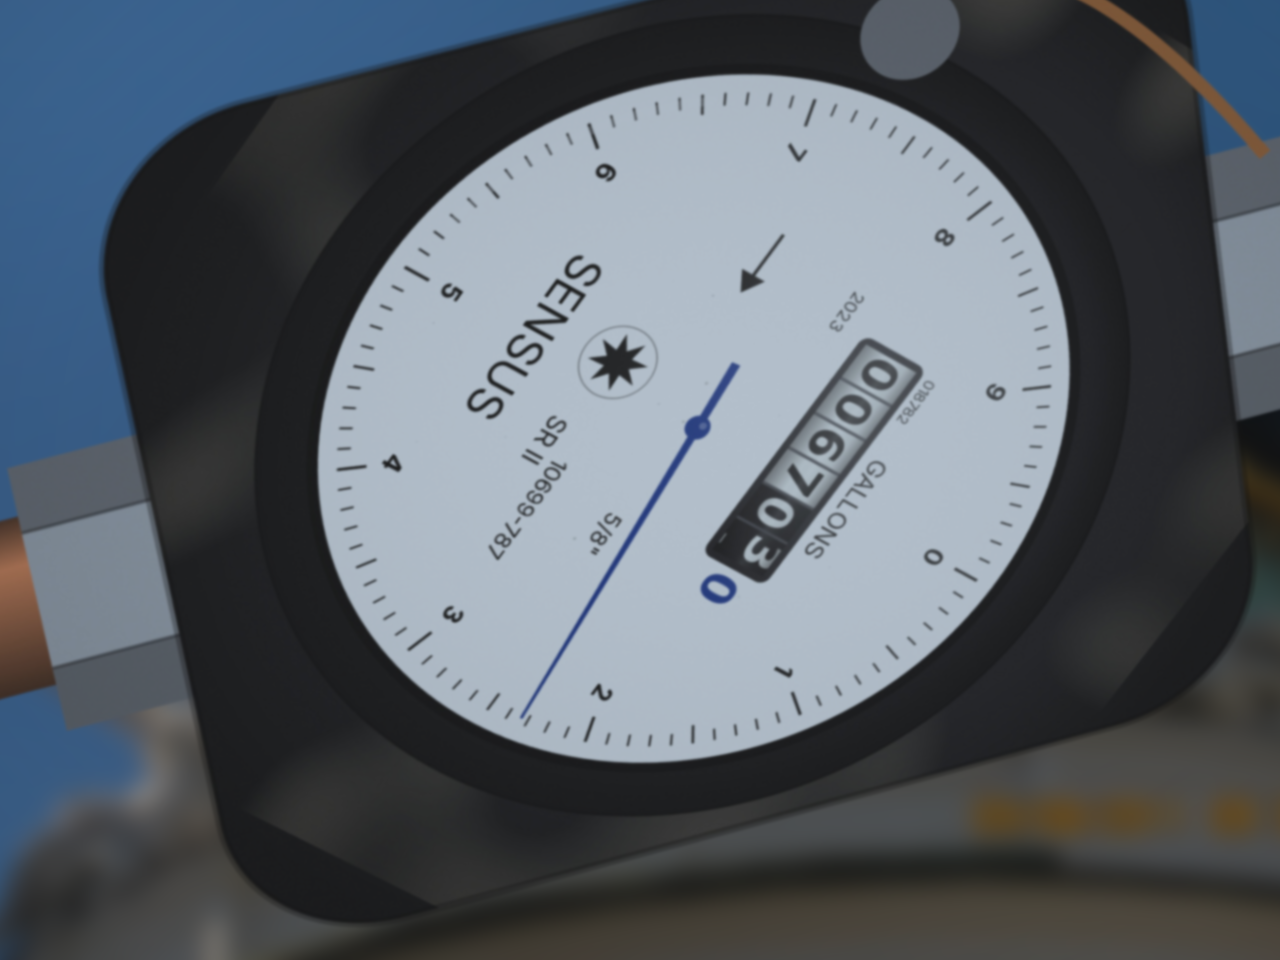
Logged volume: 67032.3 (gal)
